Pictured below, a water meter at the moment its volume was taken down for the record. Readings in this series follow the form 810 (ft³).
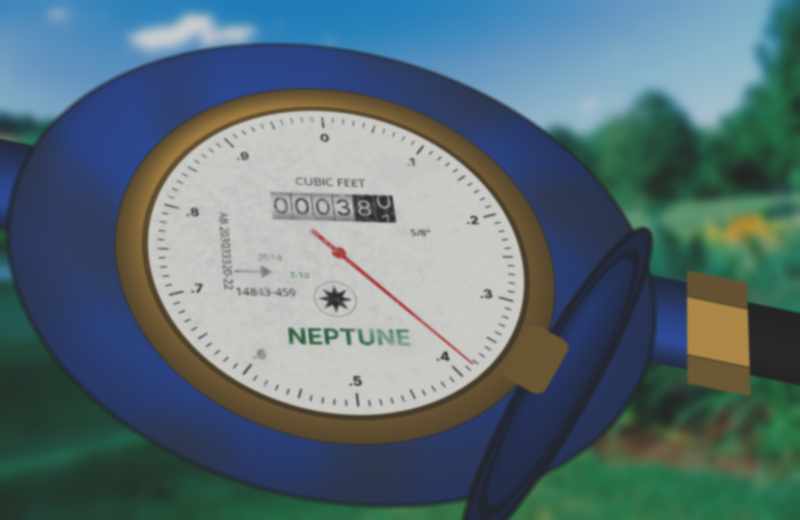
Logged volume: 380.38 (ft³)
